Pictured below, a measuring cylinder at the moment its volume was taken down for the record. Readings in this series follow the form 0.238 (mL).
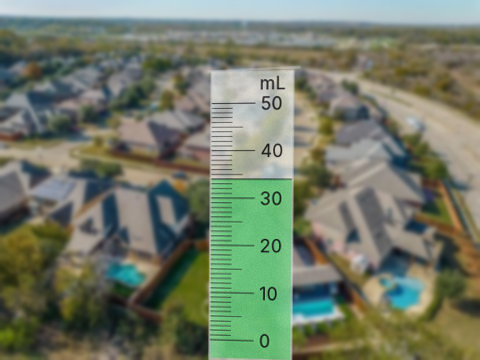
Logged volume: 34 (mL)
